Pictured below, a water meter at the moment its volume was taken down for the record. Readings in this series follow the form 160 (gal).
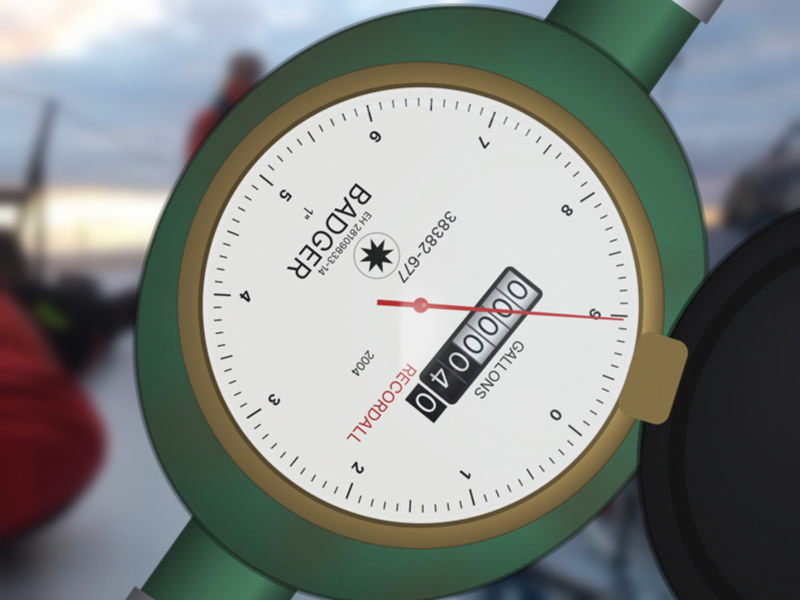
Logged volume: 39.0 (gal)
